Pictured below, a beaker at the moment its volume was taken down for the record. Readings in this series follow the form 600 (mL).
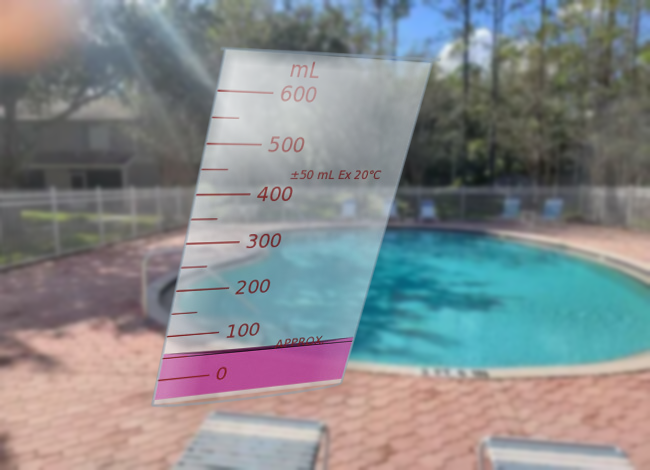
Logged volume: 50 (mL)
